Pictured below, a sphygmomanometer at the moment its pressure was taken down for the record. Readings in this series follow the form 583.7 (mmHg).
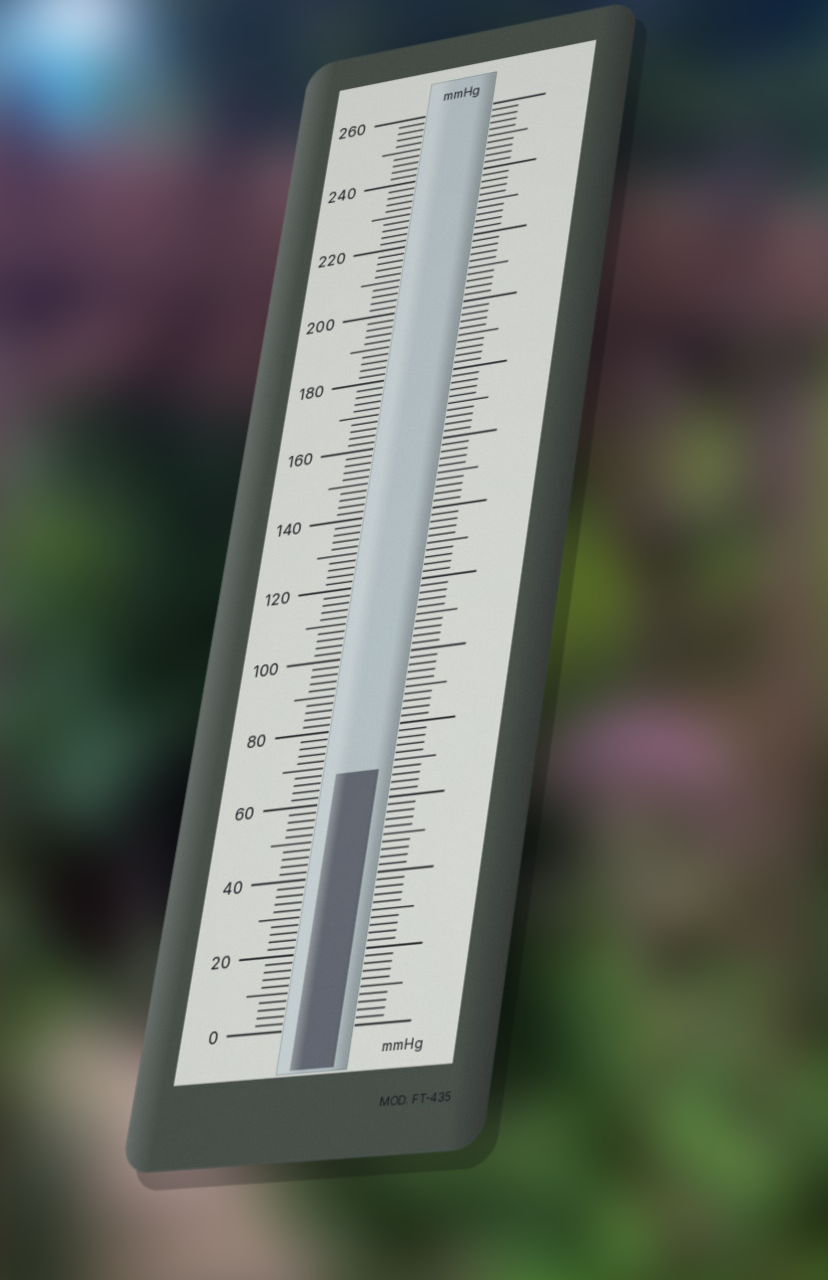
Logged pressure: 68 (mmHg)
